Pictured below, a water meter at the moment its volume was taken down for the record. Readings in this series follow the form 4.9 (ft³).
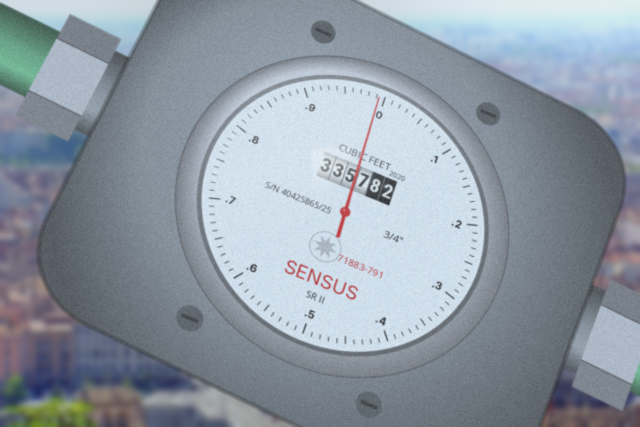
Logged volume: 335781.99 (ft³)
